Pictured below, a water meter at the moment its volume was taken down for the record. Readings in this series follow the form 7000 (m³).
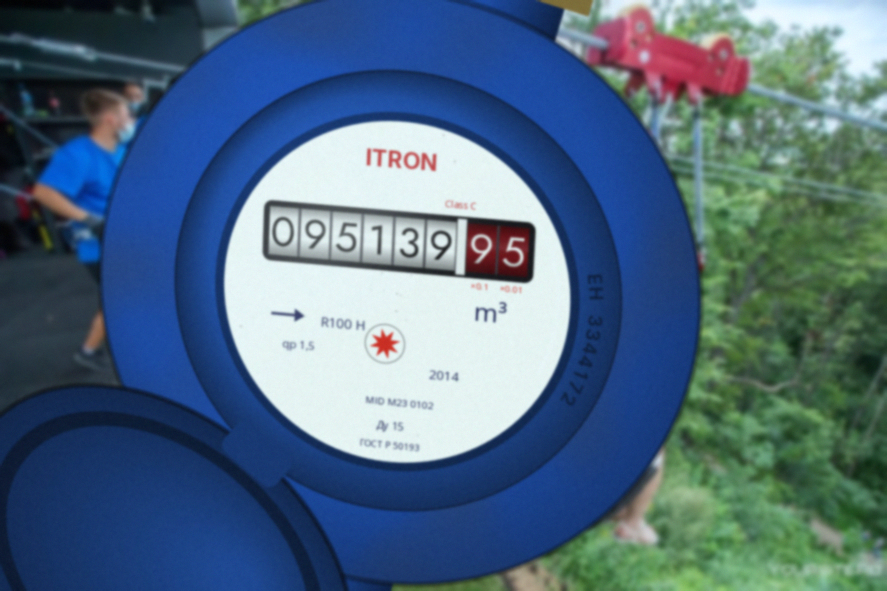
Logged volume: 95139.95 (m³)
